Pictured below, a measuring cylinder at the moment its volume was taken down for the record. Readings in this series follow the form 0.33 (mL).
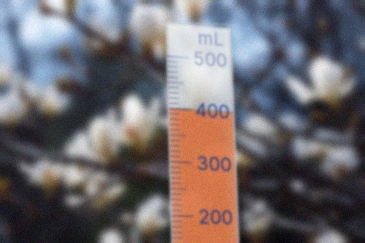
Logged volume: 400 (mL)
